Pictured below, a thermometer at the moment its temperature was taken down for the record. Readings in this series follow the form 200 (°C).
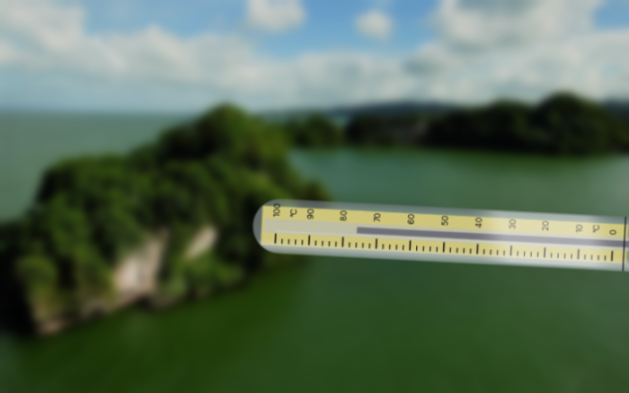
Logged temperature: 76 (°C)
